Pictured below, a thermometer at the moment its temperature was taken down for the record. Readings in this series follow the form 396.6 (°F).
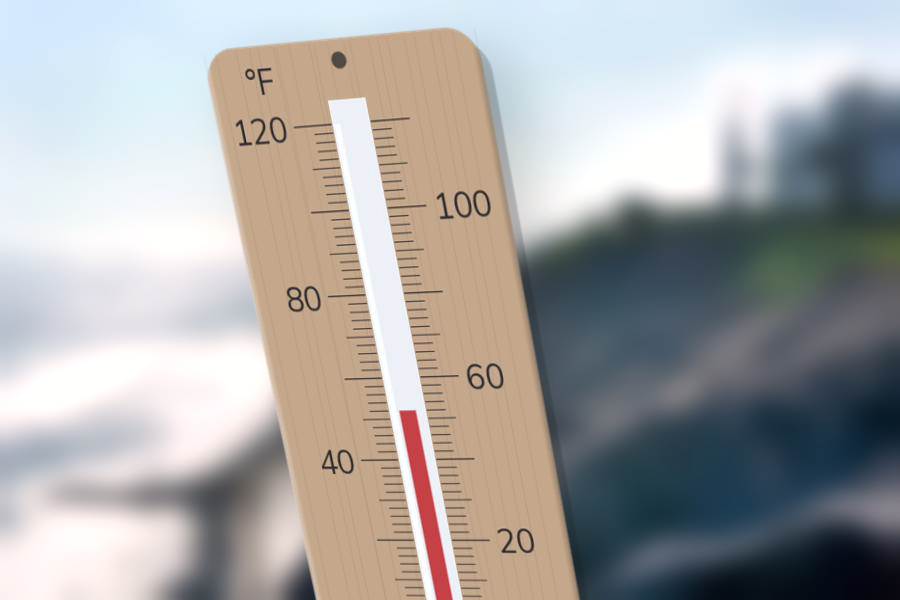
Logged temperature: 52 (°F)
